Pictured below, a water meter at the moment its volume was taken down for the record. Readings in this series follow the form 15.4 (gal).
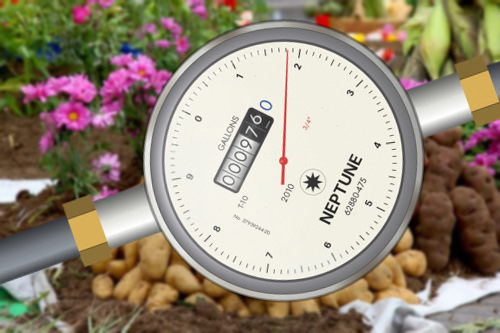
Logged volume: 9761.8 (gal)
